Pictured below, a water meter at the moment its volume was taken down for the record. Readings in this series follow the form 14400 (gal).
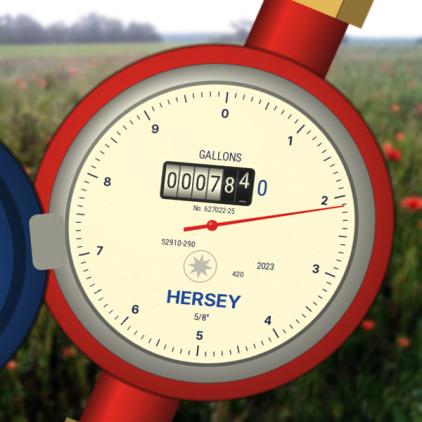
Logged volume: 7842.1 (gal)
